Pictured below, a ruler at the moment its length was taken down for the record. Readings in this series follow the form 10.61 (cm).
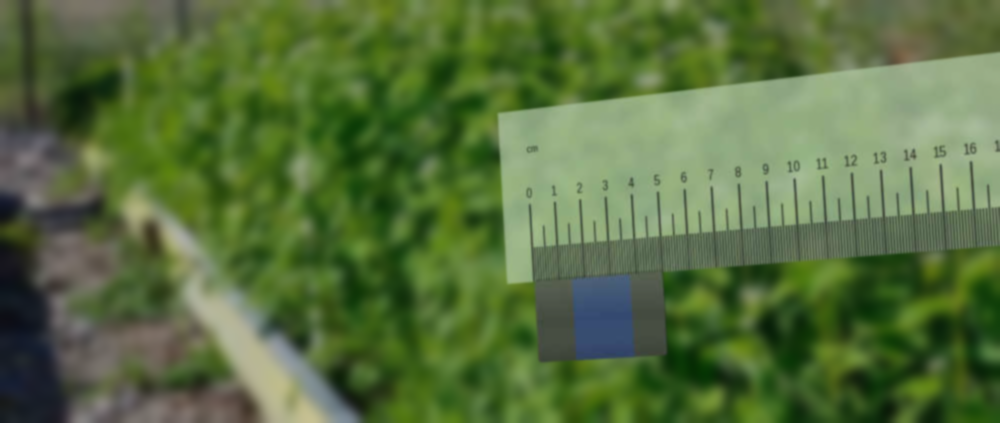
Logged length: 5 (cm)
